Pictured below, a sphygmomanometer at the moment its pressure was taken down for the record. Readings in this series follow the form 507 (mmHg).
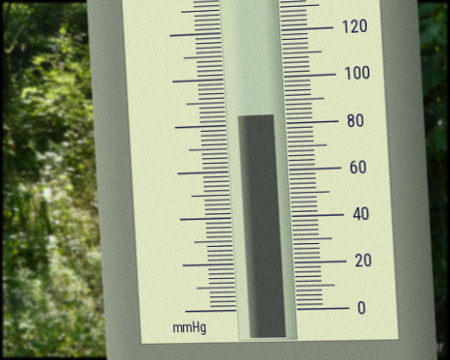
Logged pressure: 84 (mmHg)
